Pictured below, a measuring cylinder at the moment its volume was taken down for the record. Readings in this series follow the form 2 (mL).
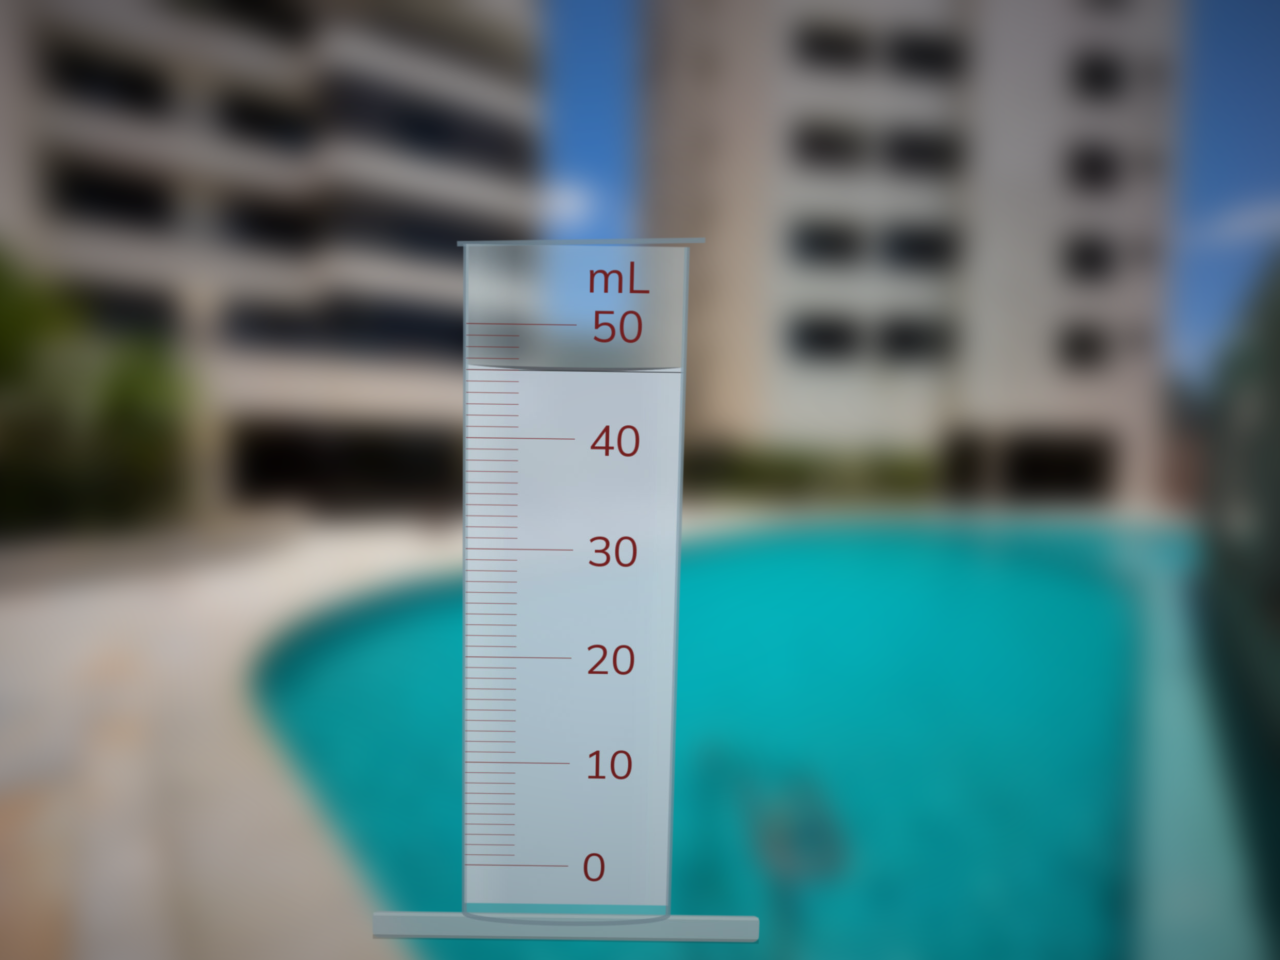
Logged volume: 46 (mL)
